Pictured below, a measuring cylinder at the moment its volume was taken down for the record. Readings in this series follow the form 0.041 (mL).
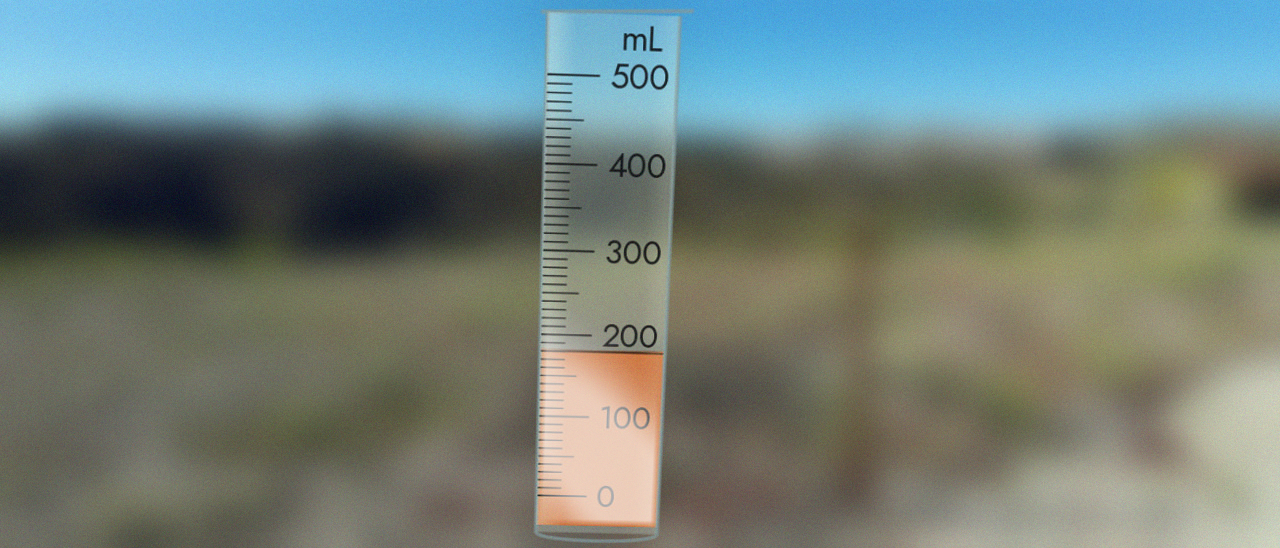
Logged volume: 180 (mL)
